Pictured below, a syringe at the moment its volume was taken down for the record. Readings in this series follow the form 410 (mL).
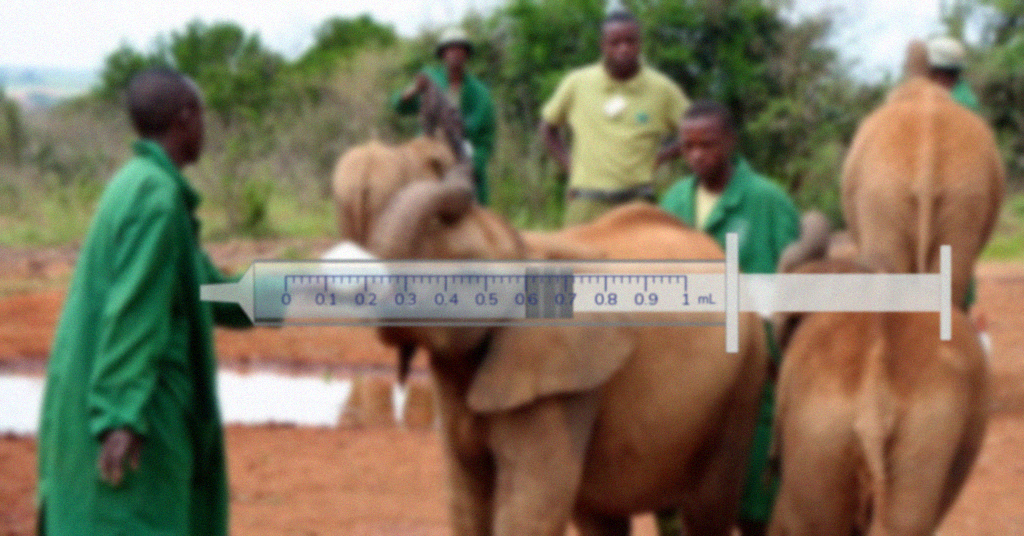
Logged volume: 0.6 (mL)
